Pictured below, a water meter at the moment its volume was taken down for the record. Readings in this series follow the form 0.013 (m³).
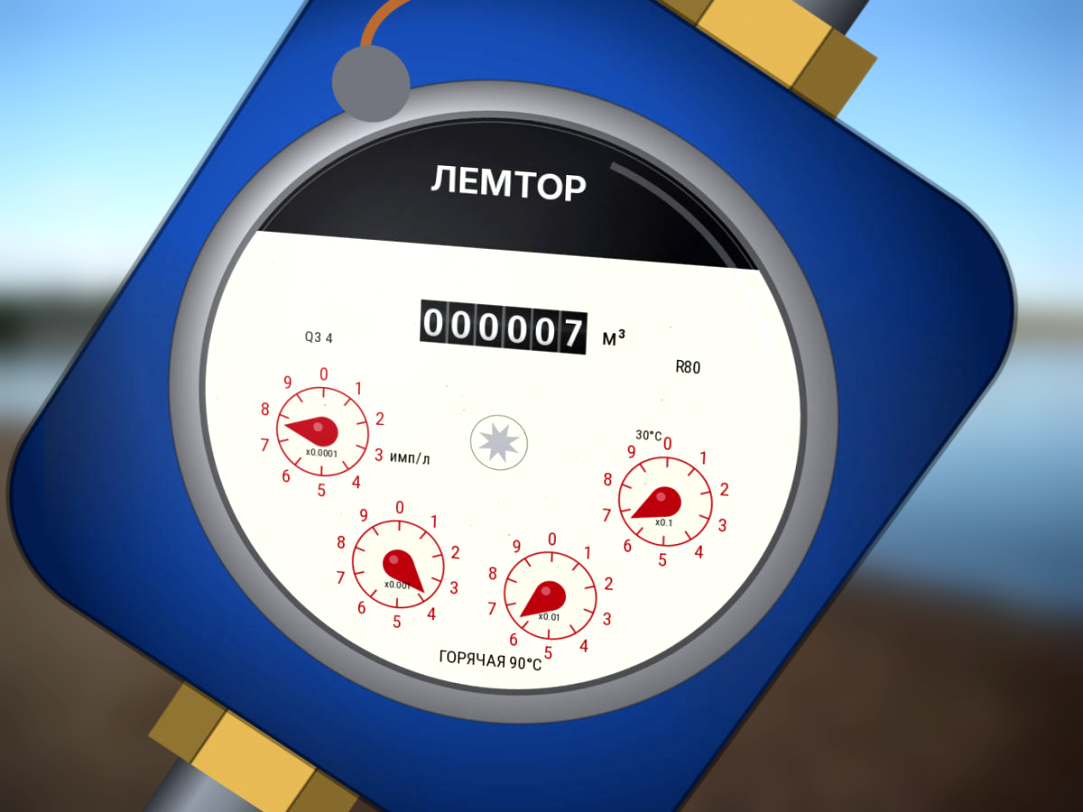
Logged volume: 7.6637 (m³)
